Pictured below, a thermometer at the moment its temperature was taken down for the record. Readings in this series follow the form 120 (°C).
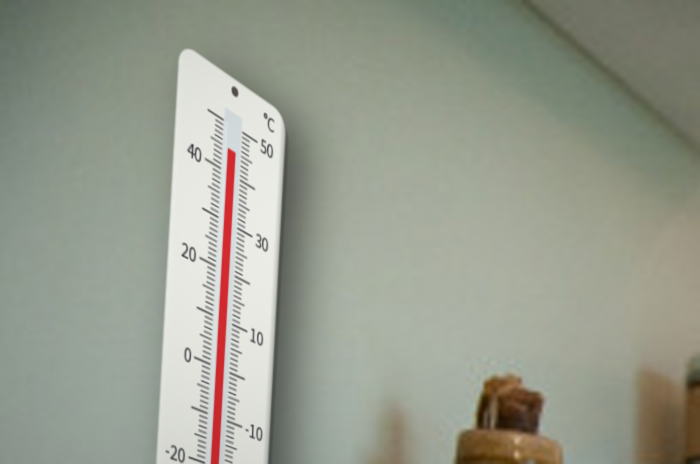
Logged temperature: 45 (°C)
